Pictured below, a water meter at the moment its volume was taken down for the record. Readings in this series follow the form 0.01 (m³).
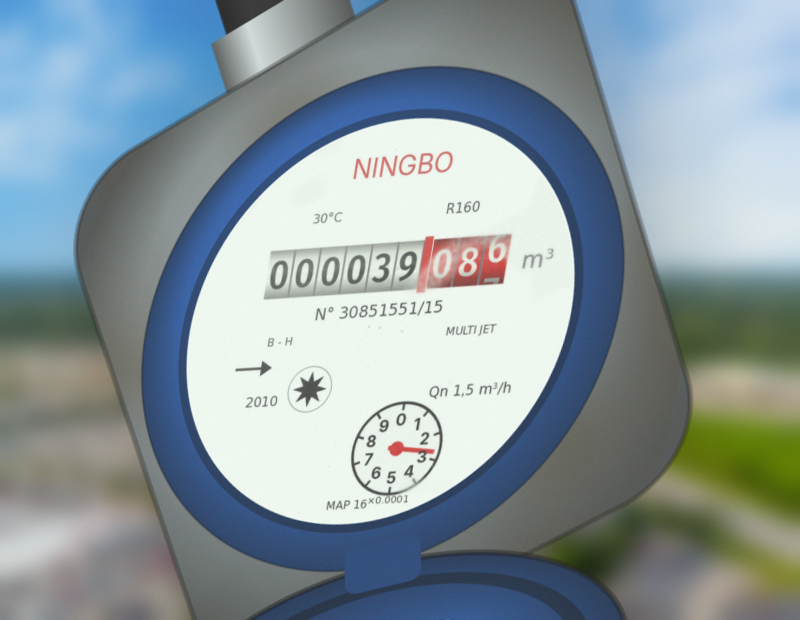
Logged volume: 39.0862 (m³)
